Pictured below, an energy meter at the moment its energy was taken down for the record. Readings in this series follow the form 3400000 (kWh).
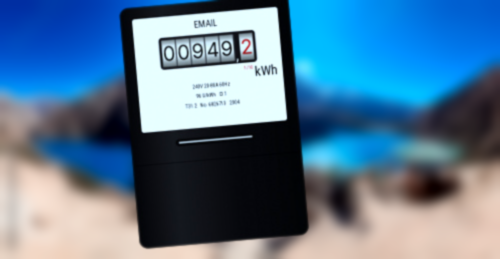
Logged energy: 949.2 (kWh)
